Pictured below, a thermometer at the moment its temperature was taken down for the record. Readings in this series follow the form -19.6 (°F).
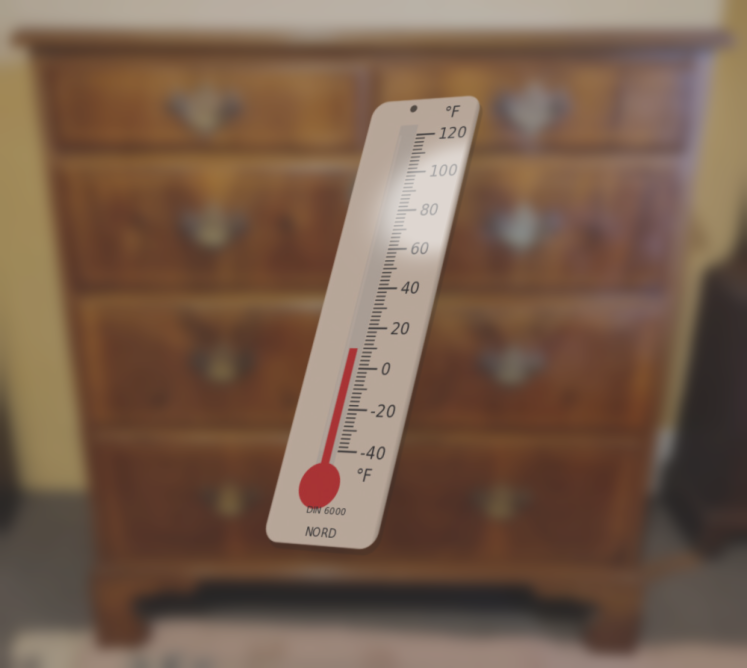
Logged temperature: 10 (°F)
